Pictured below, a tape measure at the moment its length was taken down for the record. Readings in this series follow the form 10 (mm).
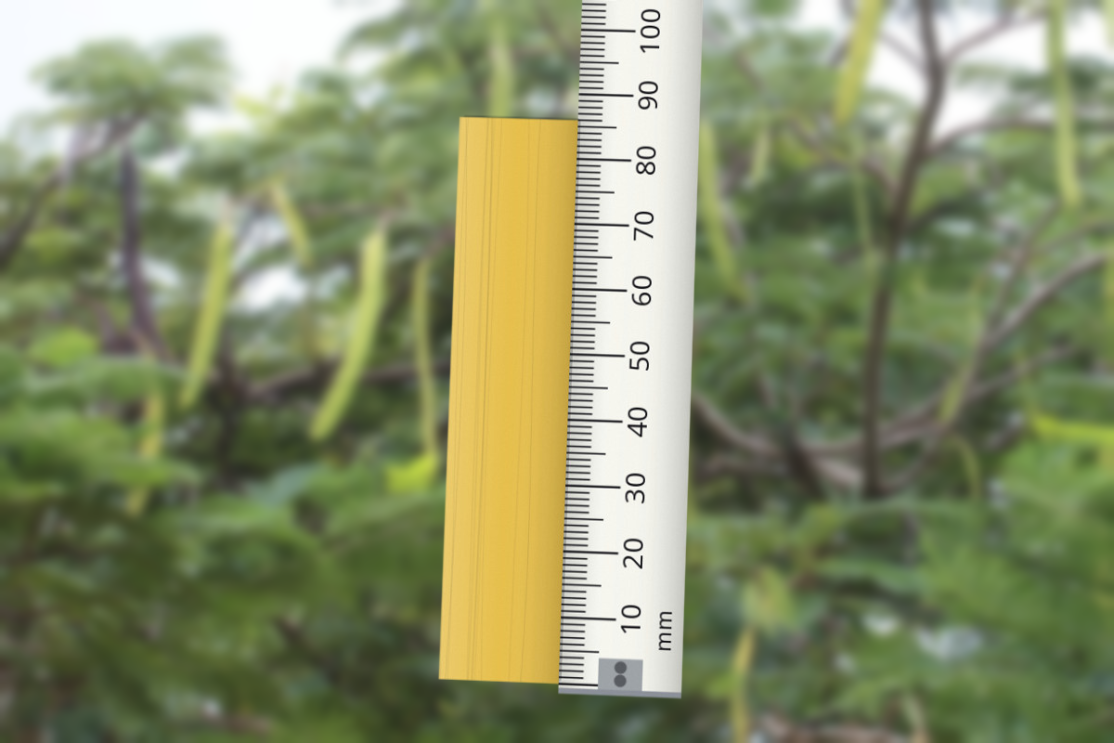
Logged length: 86 (mm)
